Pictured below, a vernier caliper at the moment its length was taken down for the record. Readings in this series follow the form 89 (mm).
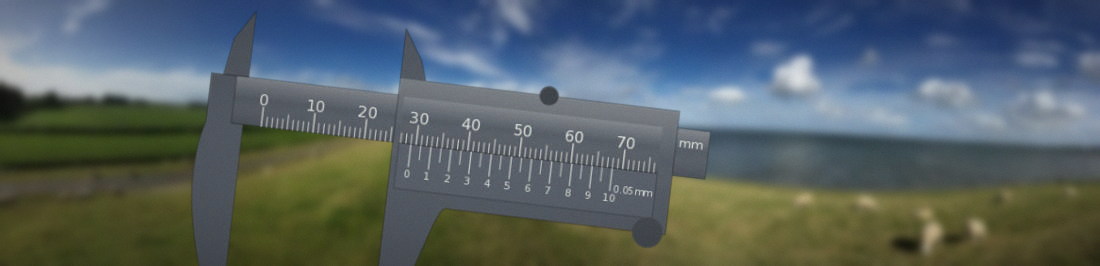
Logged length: 29.0 (mm)
